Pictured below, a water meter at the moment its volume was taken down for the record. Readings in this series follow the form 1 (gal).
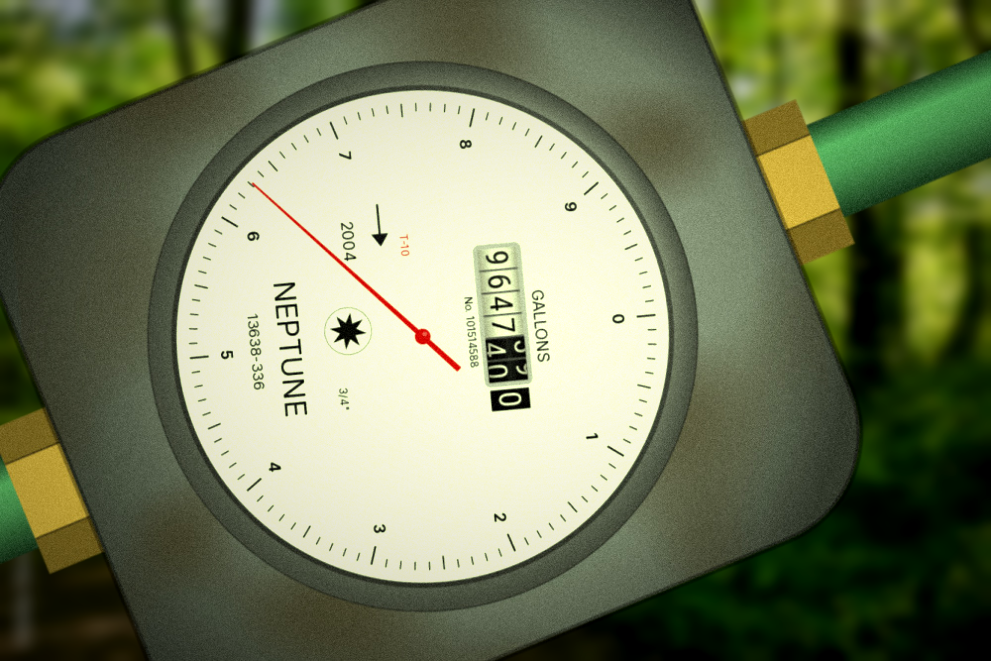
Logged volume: 9647396.3 (gal)
